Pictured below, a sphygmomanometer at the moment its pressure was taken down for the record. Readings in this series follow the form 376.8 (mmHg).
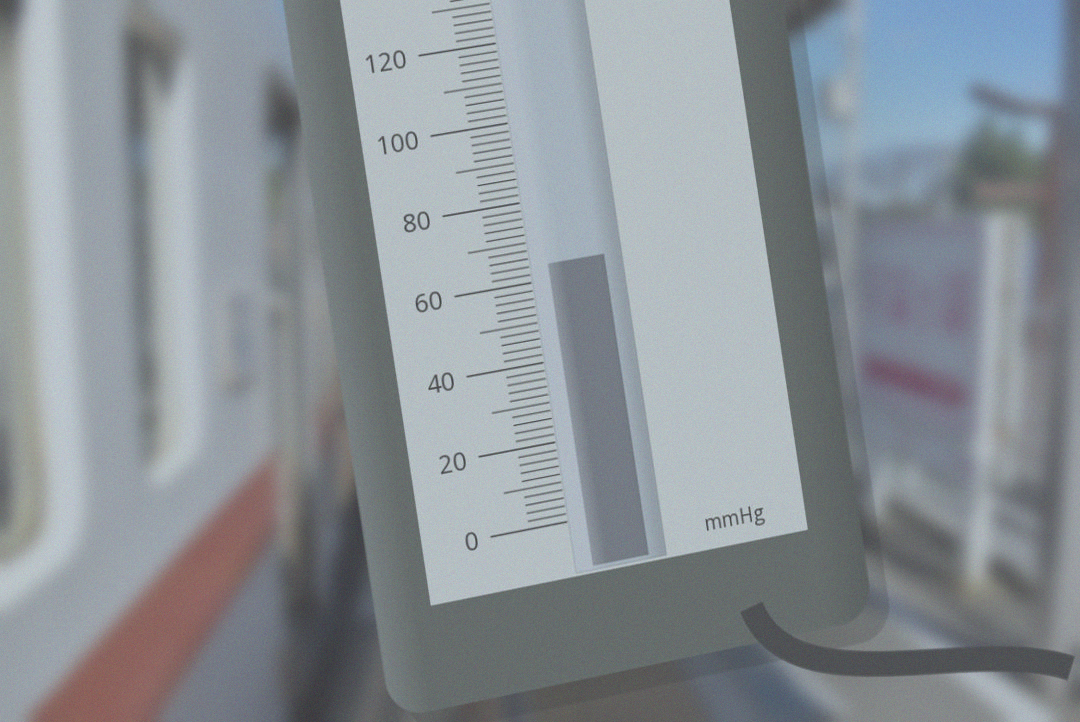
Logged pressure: 64 (mmHg)
